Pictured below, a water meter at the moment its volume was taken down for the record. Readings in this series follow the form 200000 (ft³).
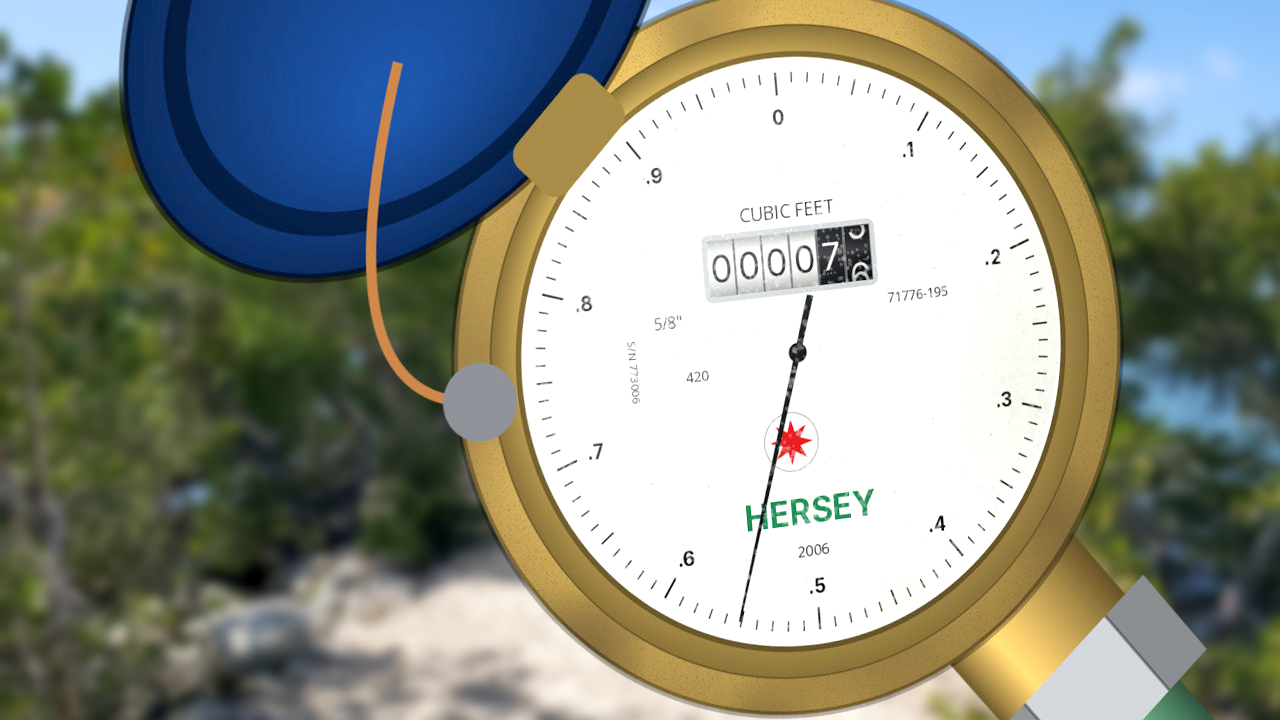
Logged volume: 75.55 (ft³)
